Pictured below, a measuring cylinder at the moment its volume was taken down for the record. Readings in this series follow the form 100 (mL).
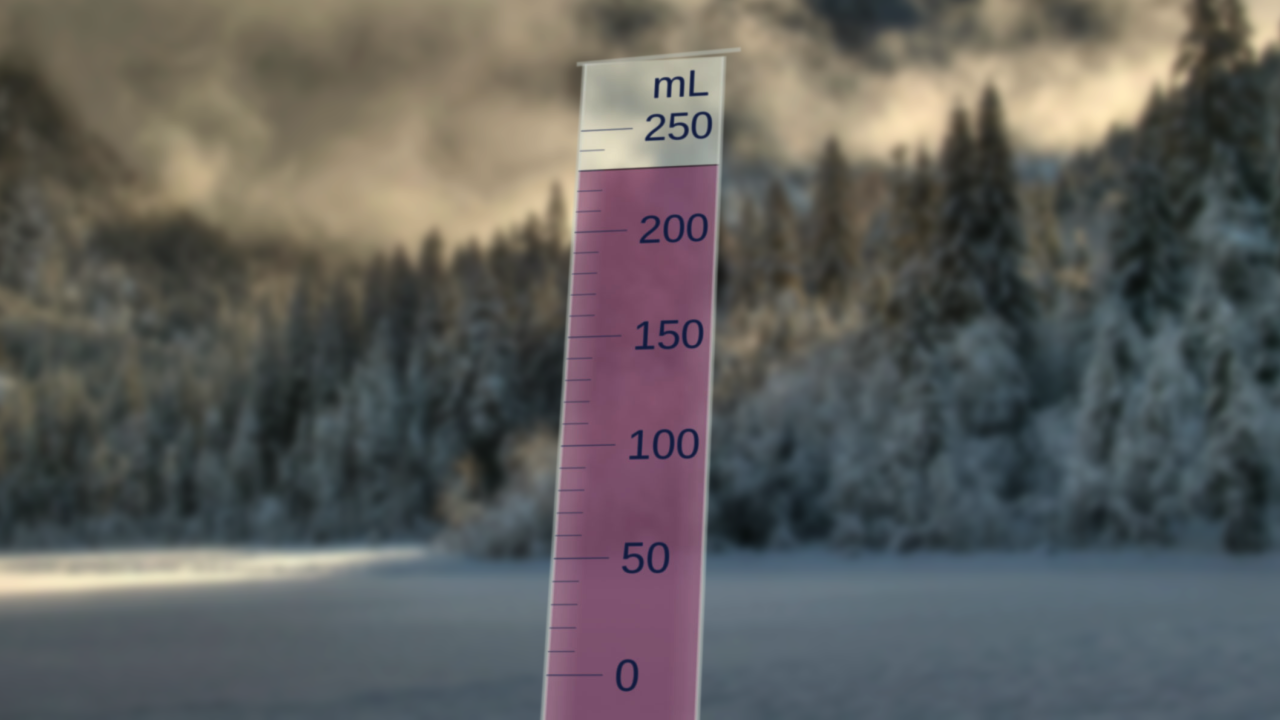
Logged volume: 230 (mL)
